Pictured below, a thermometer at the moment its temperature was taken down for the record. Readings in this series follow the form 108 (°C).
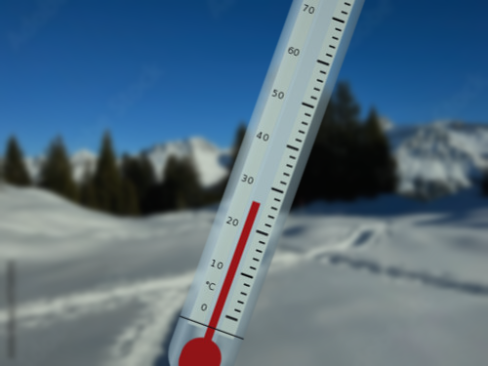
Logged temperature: 26 (°C)
